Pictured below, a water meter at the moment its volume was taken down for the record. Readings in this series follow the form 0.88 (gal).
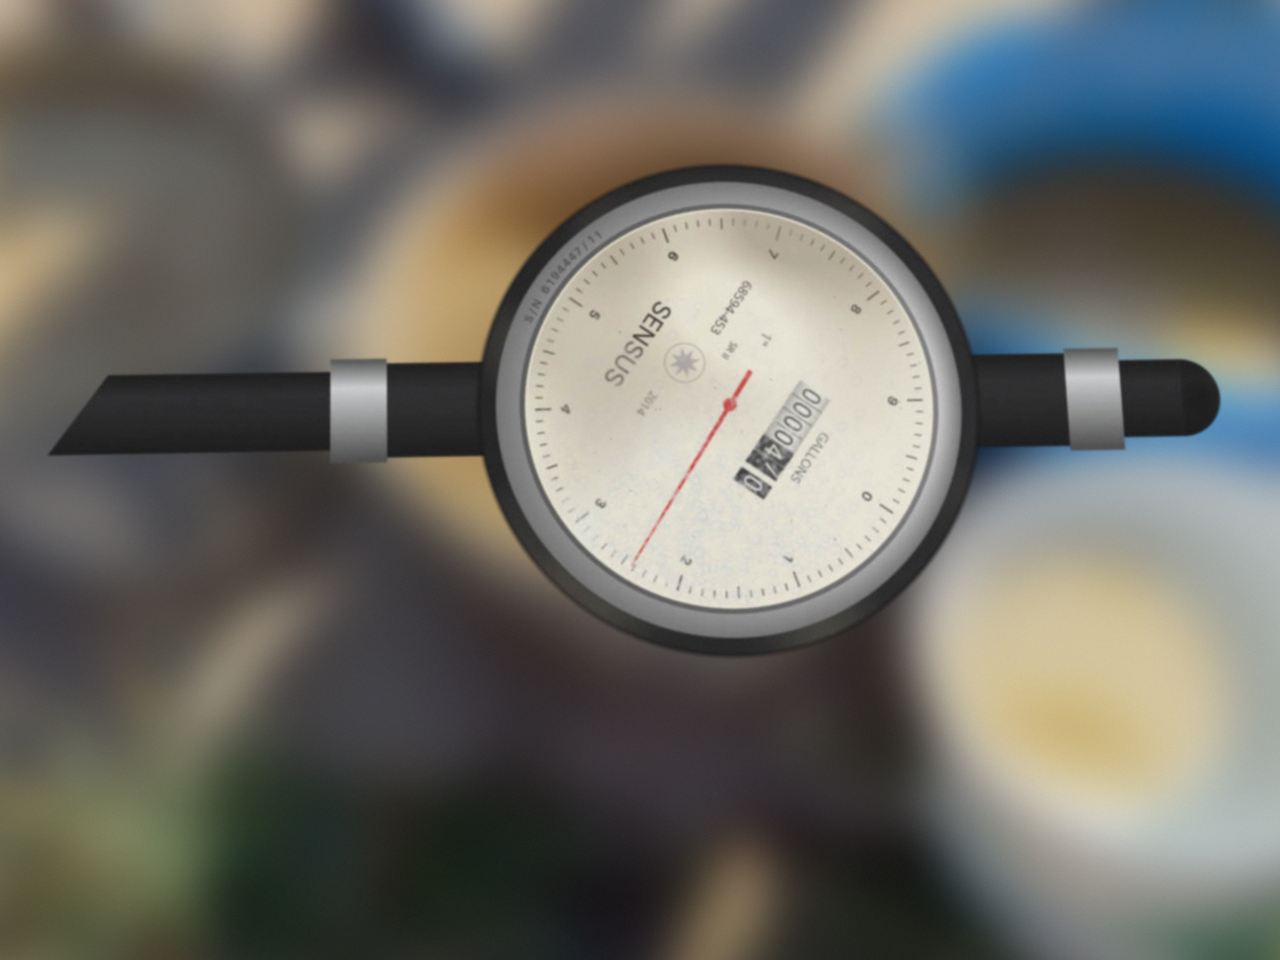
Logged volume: 472.4 (gal)
